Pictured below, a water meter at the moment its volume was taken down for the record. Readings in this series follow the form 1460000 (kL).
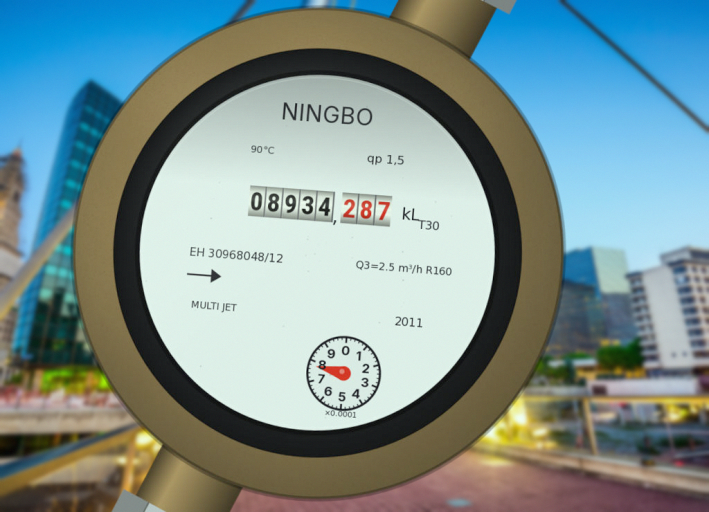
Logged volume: 8934.2877 (kL)
